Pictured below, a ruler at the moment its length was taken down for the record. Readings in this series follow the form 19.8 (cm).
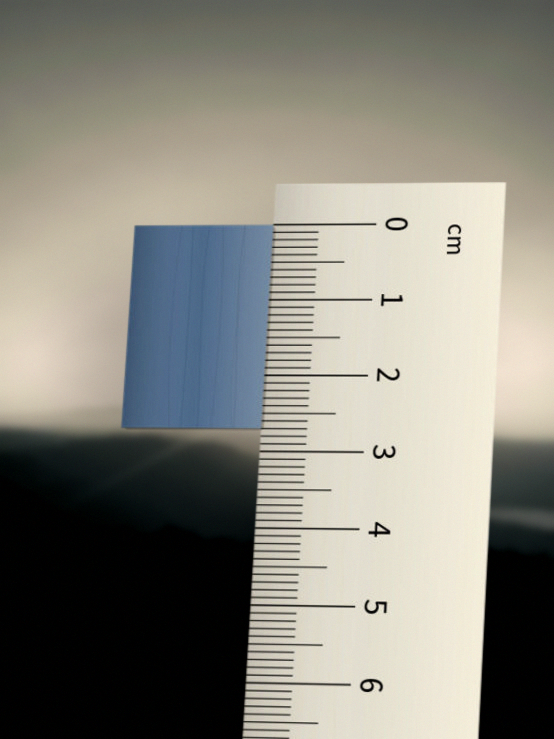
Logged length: 2.7 (cm)
